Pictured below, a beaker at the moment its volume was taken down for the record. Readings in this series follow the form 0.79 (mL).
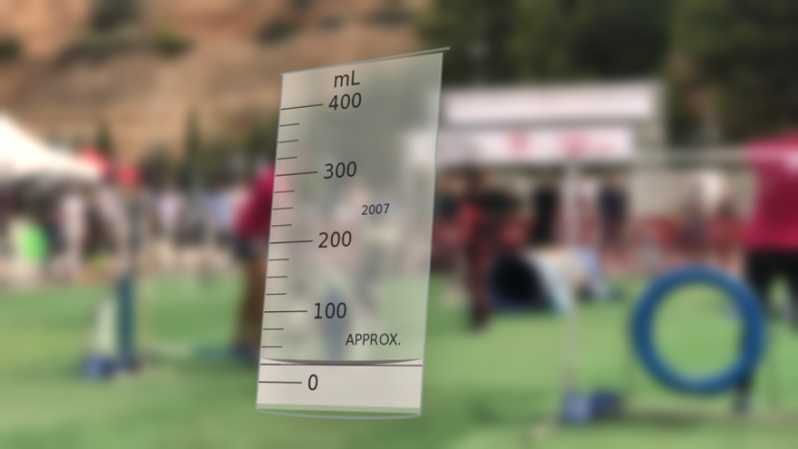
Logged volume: 25 (mL)
